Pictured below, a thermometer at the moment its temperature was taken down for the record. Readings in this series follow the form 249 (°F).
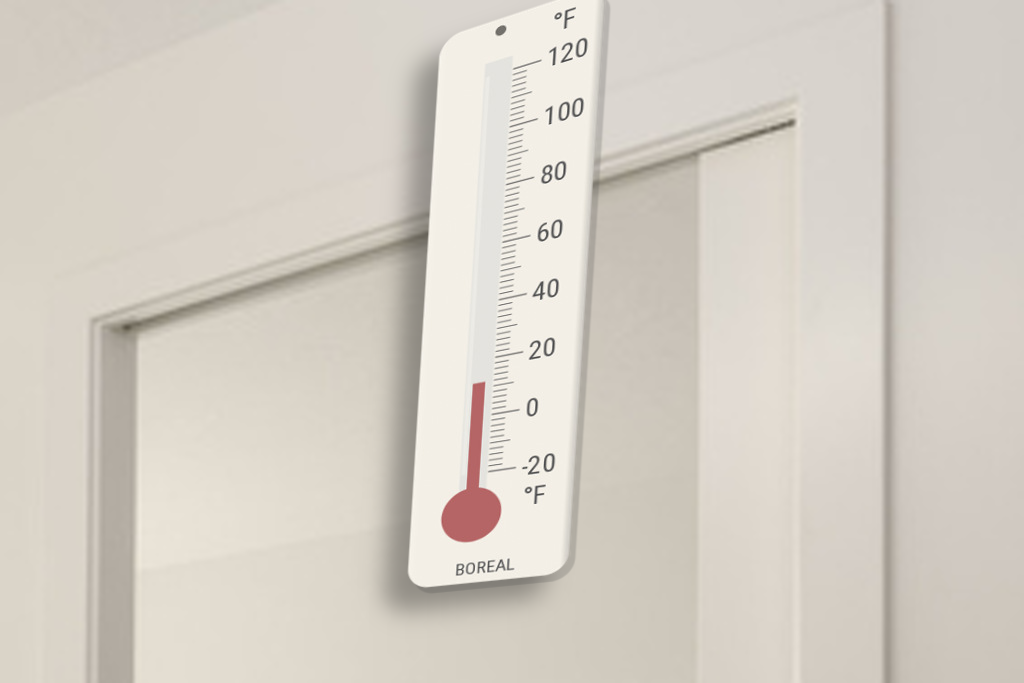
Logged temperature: 12 (°F)
